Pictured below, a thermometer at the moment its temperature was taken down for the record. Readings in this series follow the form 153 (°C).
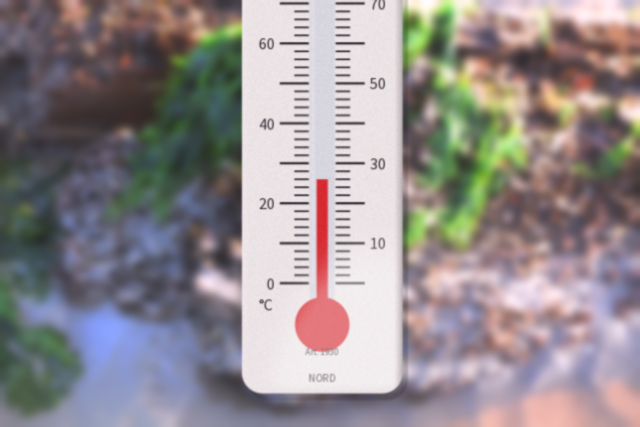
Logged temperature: 26 (°C)
